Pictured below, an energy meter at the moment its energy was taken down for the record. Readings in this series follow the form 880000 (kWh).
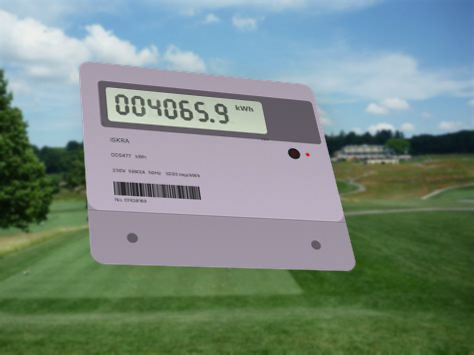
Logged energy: 4065.9 (kWh)
